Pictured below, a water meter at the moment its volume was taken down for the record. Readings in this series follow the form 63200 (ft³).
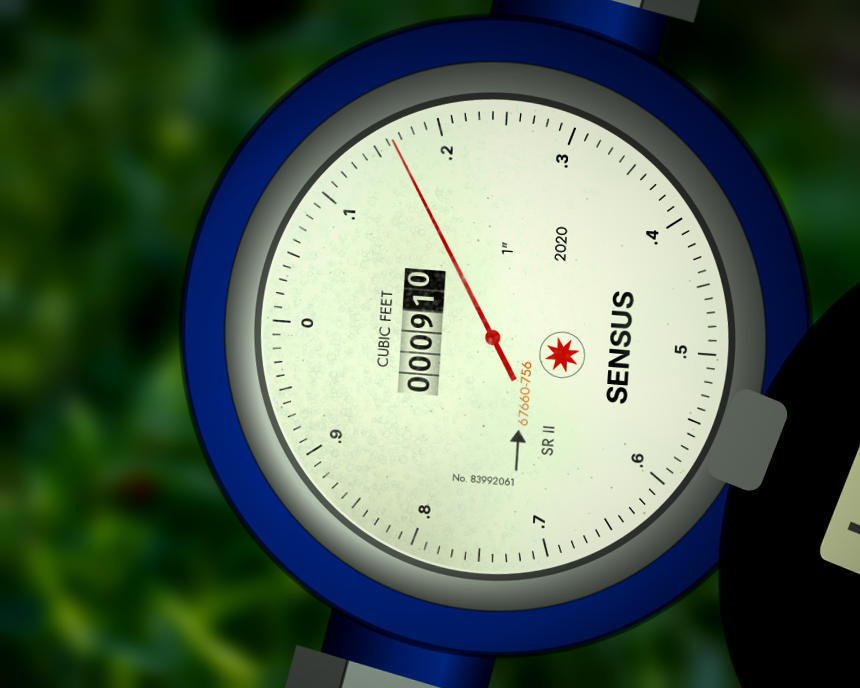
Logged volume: 910.16 (ft³)
